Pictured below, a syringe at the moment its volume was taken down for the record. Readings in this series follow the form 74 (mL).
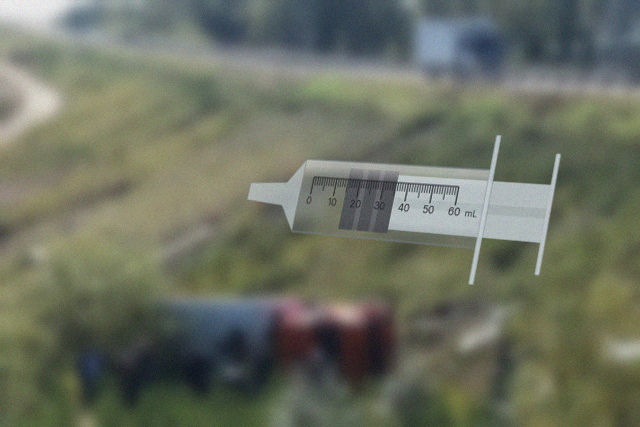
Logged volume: 15 (mL)
